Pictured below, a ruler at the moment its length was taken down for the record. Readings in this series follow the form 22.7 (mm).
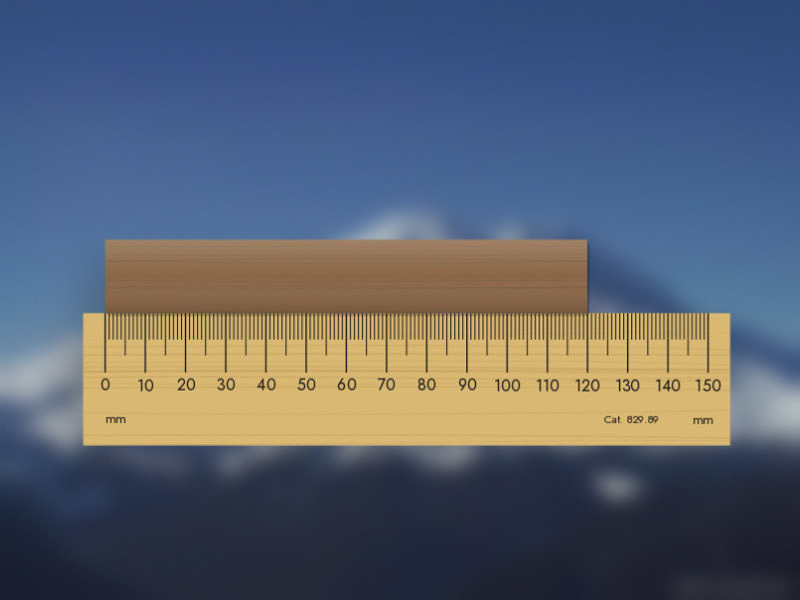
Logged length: 120 (mm)
